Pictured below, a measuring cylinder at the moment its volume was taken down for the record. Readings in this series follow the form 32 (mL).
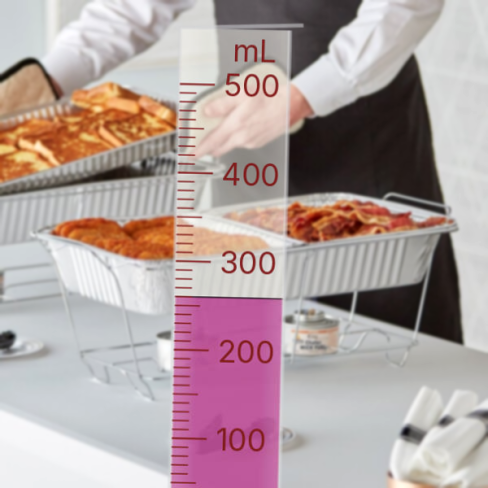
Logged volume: 260 (mL)
